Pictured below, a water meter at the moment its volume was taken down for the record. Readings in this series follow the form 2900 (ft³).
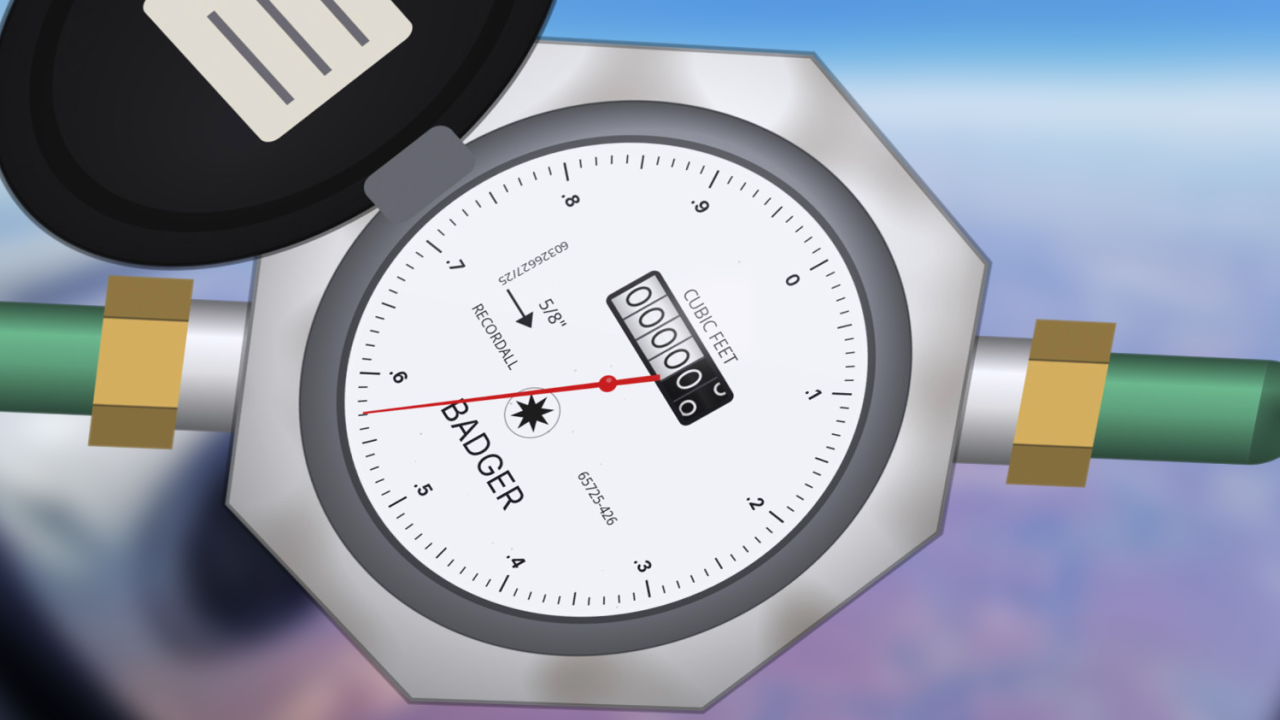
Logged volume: 8.57 (ft³)
